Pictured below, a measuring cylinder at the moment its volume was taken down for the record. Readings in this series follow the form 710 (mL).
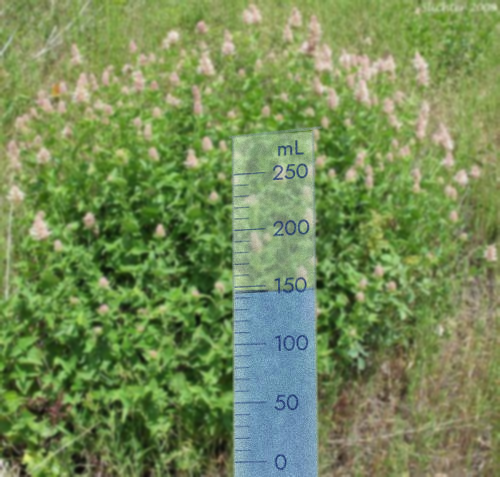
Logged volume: 145 (mL)
